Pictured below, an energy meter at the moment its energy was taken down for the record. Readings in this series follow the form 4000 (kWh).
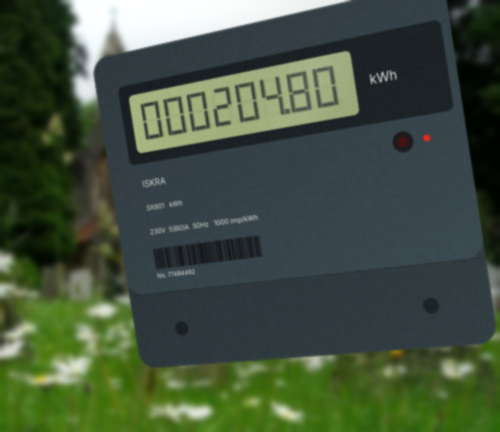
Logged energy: 204.80 (kWh)
